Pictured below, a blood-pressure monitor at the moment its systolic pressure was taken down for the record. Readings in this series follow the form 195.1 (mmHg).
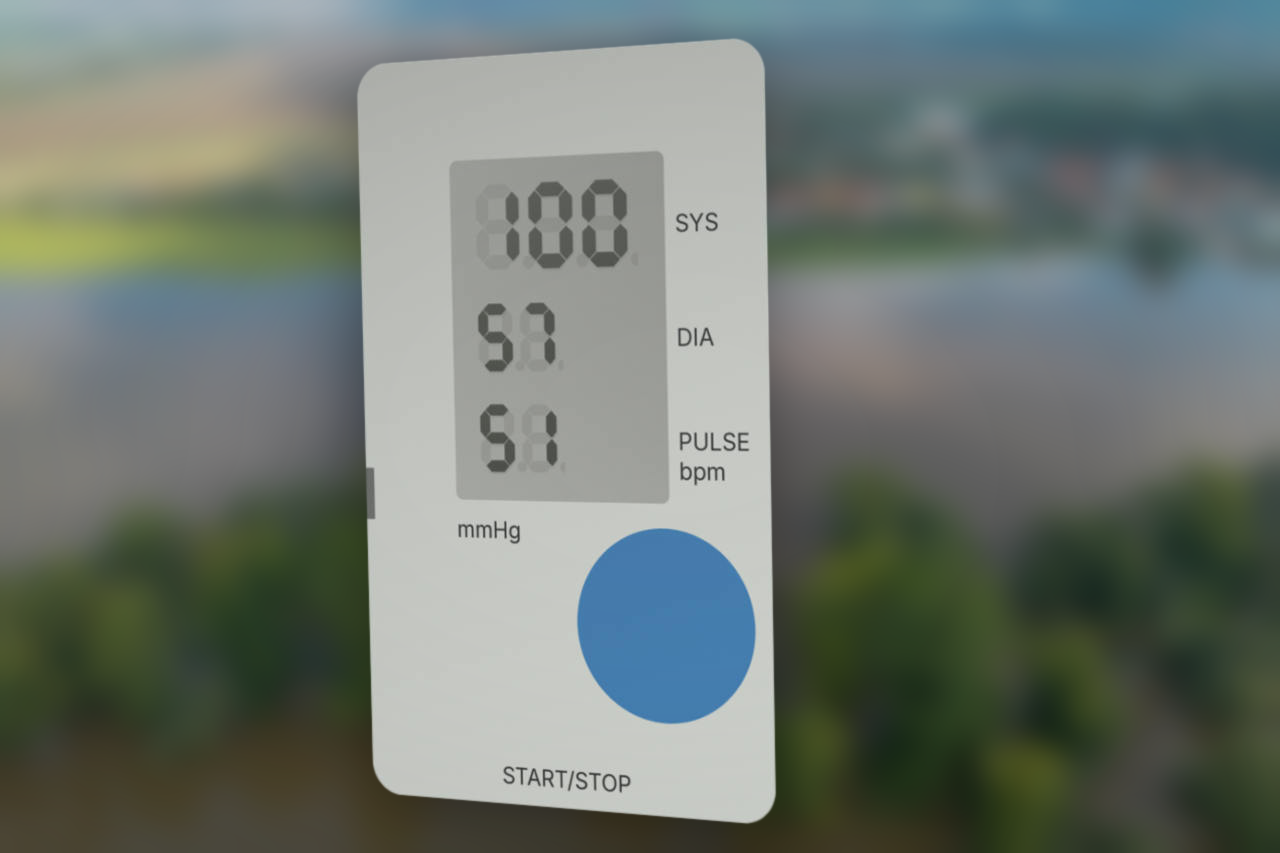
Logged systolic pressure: 100 (mmHg)
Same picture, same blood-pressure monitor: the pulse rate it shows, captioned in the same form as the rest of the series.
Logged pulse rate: 51 (bpm)
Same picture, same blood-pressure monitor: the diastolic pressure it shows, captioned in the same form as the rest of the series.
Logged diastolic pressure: 57 (mmHg)
